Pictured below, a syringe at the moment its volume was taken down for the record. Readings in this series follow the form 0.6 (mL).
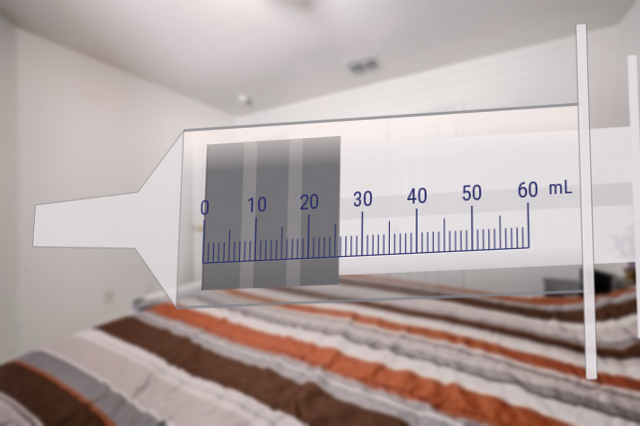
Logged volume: 0 (mL)
